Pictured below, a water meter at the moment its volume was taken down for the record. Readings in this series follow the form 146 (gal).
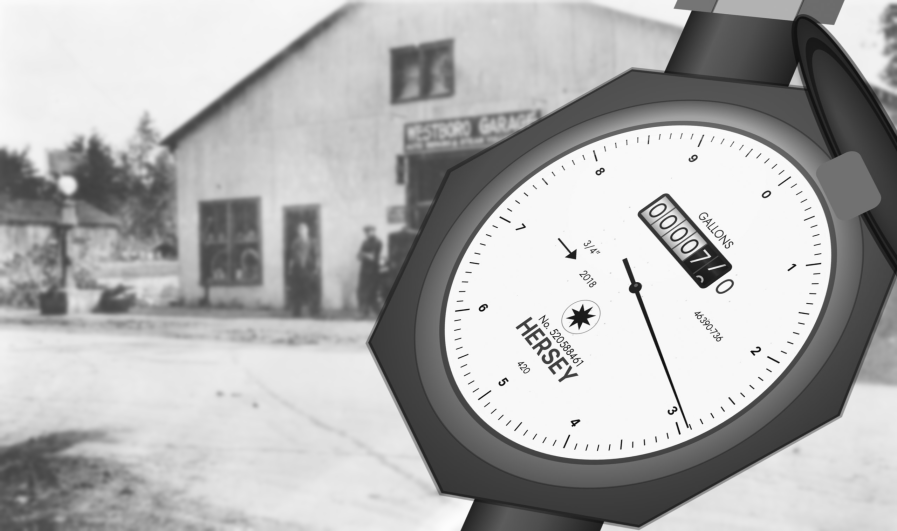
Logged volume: 772.9 (gal)
